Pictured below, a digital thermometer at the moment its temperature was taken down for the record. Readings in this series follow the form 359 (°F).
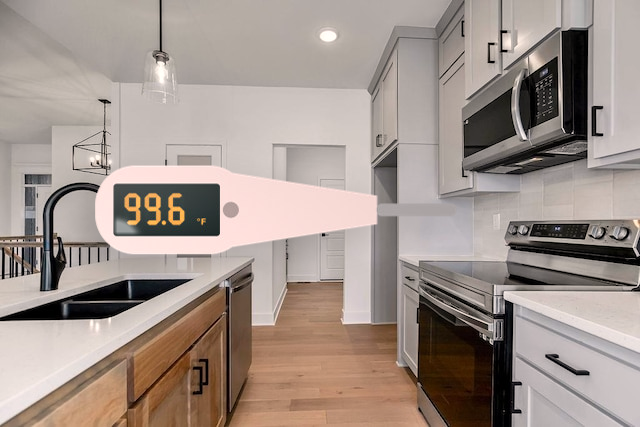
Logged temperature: 99.6 (°F)
